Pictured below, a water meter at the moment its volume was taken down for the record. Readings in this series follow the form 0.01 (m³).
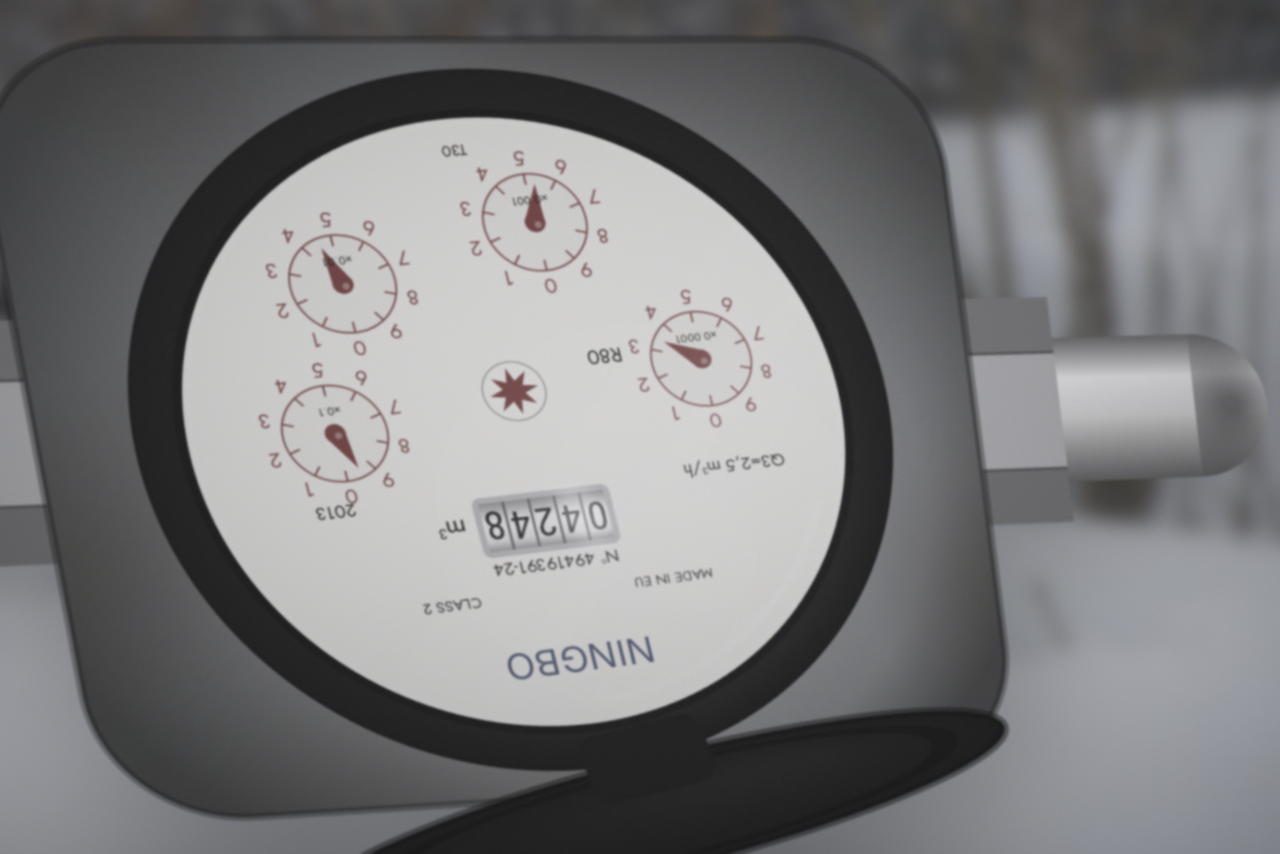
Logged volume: 4247.9453 (m³)
